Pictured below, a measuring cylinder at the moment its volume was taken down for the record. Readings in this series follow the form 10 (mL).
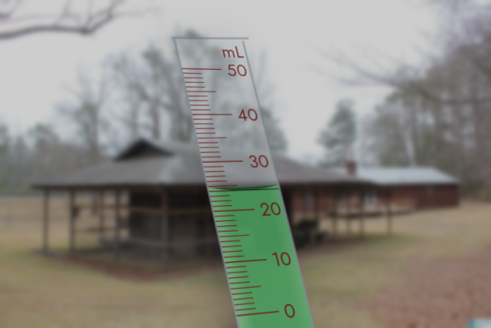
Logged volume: 24 (mL)
